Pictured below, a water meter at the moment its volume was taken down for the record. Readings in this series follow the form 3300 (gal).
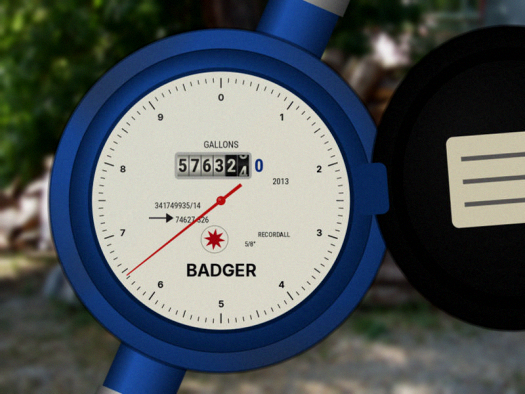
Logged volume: 5763236.4 (gal)
